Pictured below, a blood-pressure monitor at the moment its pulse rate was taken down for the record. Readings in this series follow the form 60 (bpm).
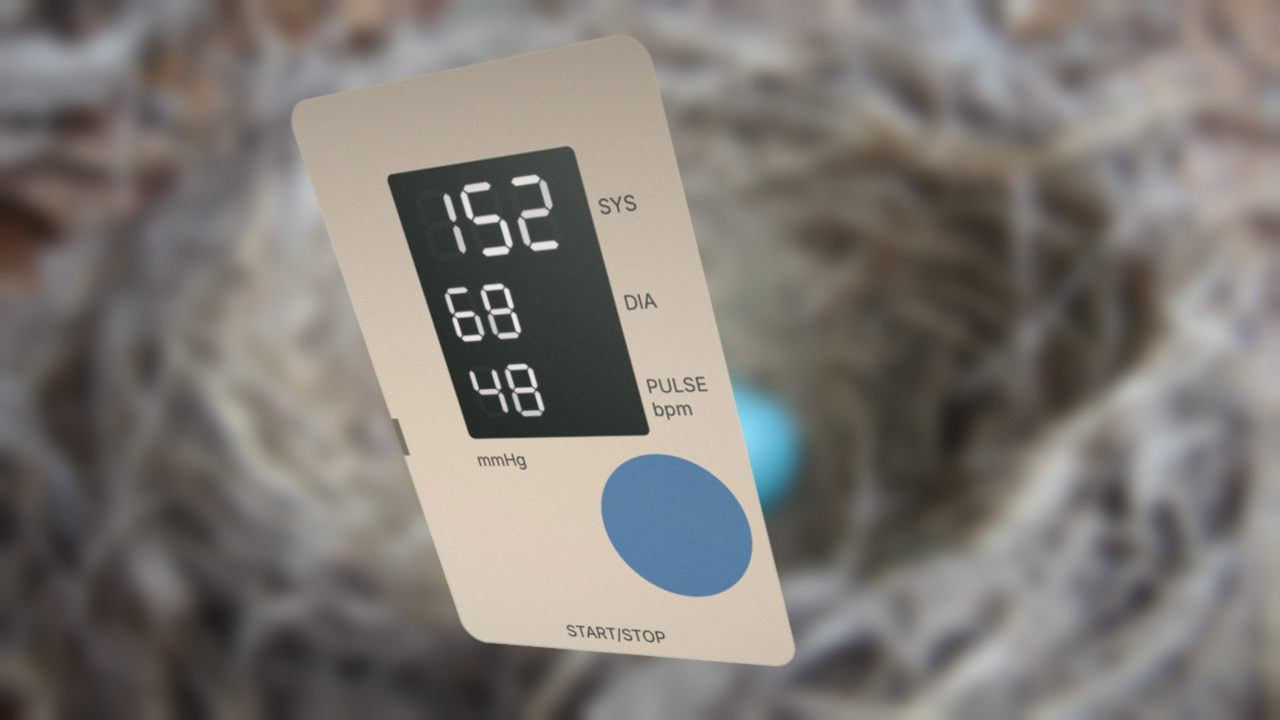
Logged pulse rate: 48 (bpm)
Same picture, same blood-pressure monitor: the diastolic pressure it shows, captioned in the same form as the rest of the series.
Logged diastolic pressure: 68 (mmHg)
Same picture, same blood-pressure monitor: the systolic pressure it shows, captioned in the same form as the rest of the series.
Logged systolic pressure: 152 (mmHg)
